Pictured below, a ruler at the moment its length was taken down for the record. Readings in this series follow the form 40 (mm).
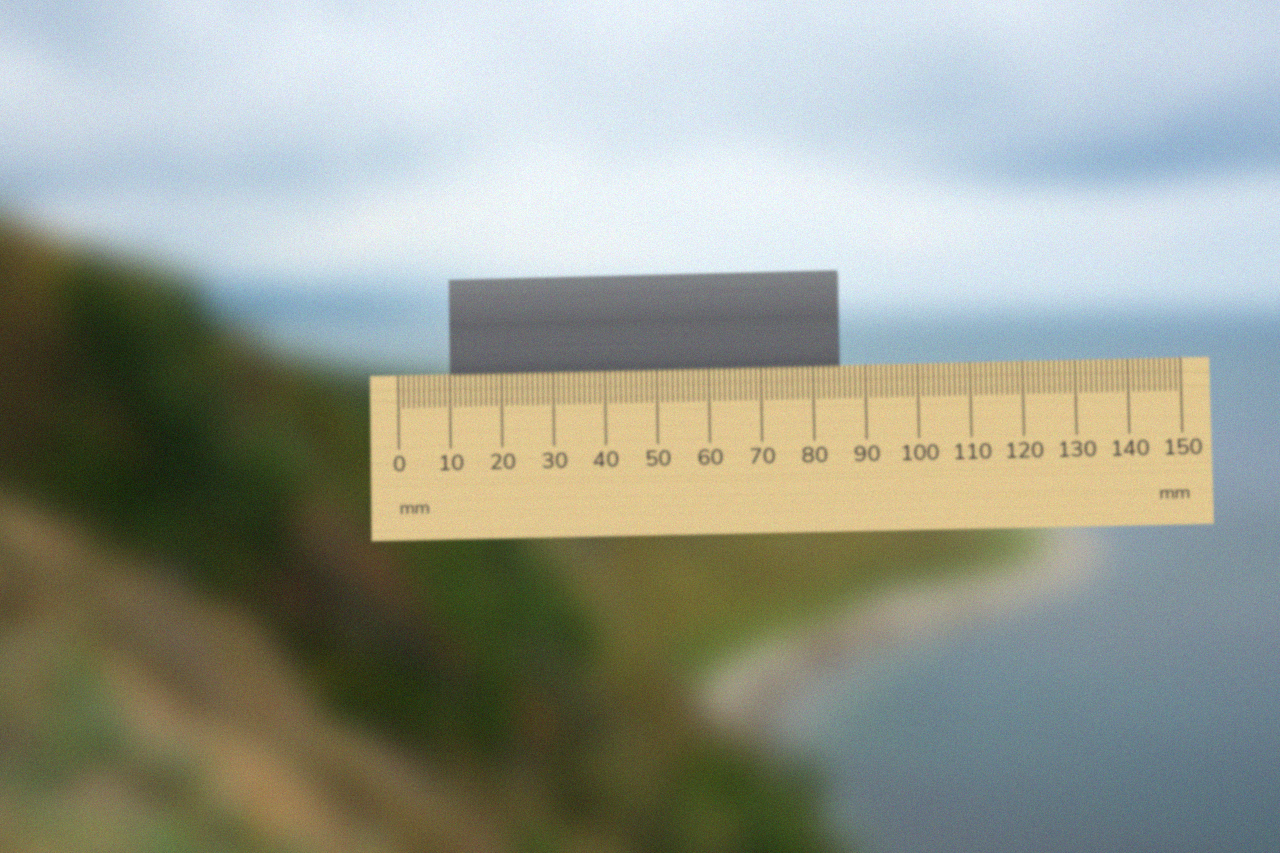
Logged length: 75 (mm)
